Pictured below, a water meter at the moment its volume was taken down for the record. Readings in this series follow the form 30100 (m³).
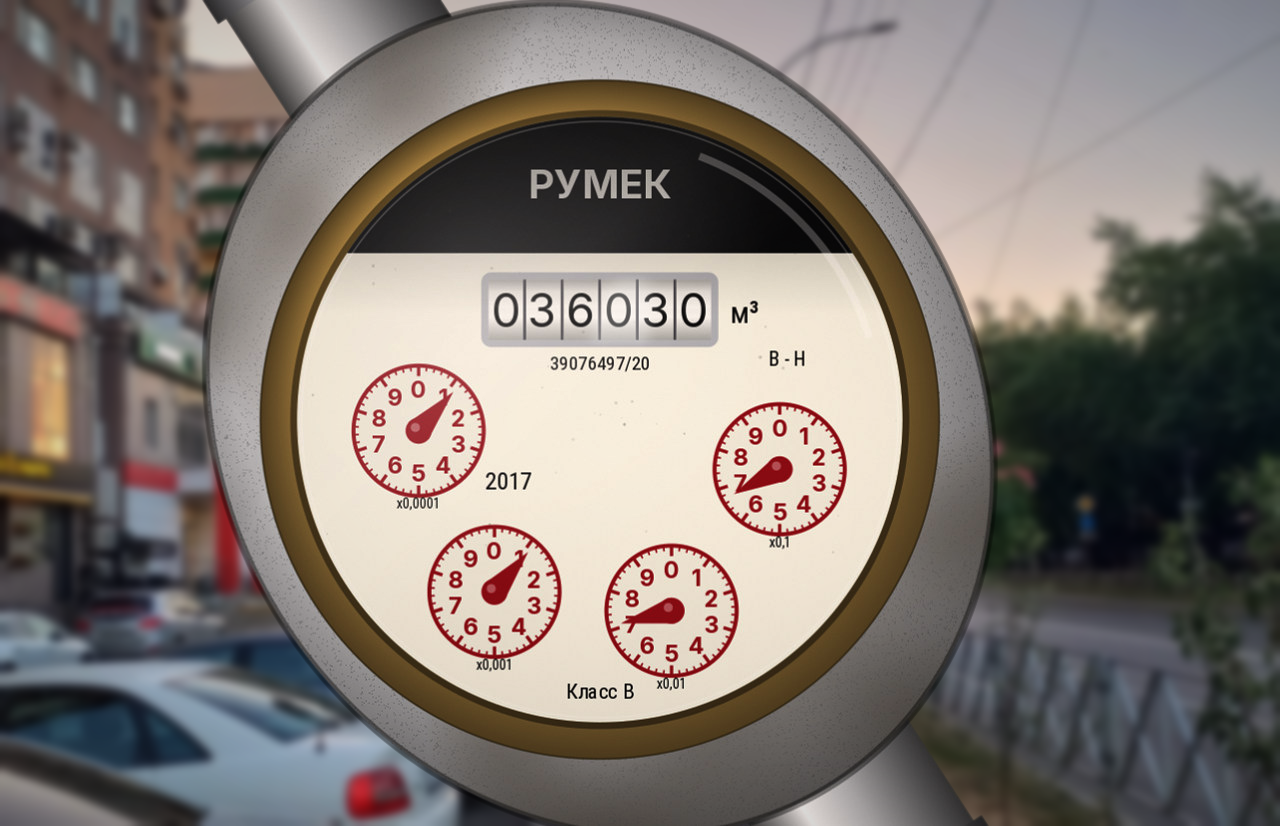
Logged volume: 36030.6711 (m³)
